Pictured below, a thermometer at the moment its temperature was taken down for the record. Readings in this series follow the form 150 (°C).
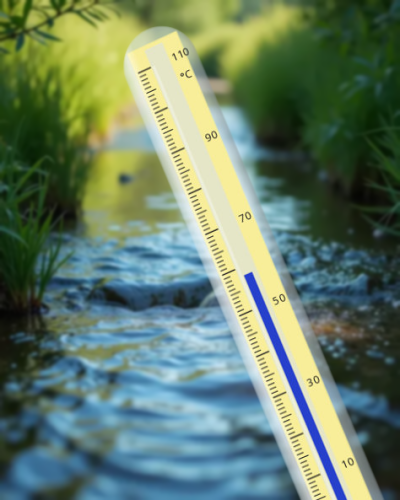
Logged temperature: 58 (°C)
